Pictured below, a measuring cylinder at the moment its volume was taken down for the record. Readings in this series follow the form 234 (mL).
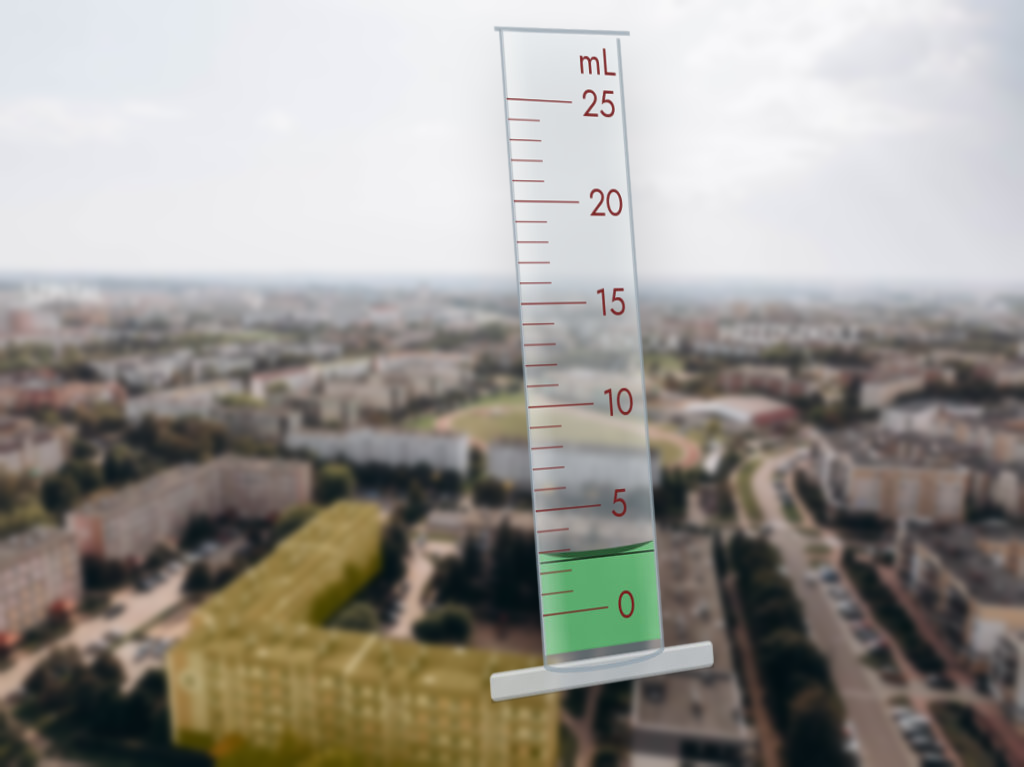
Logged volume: 2.5 (mL)
